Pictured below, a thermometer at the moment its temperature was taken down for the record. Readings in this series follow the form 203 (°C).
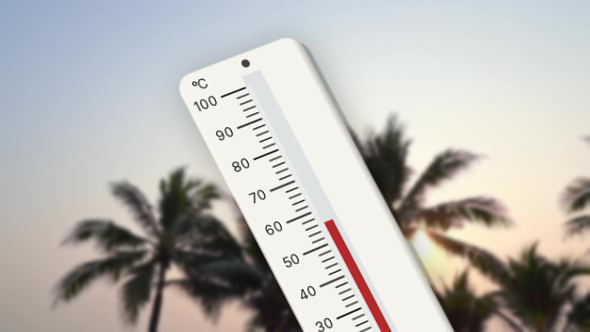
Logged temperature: 56 (°C)
